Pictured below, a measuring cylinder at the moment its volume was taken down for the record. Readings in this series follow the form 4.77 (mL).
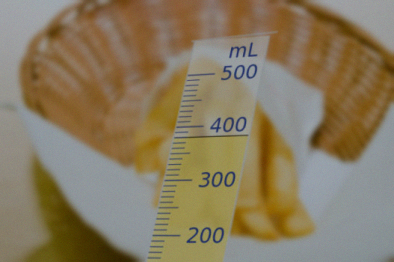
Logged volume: 380 (mL)
